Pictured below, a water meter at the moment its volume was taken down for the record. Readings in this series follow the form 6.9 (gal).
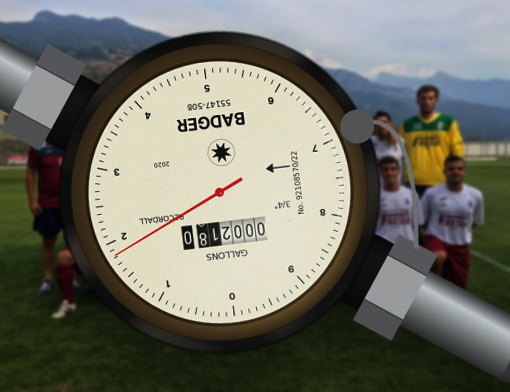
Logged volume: 2181.8 (gal)
